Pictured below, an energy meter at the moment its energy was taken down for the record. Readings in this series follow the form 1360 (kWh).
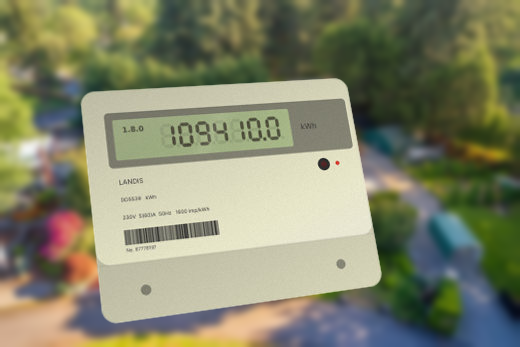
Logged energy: 109410.0 (kWh)
